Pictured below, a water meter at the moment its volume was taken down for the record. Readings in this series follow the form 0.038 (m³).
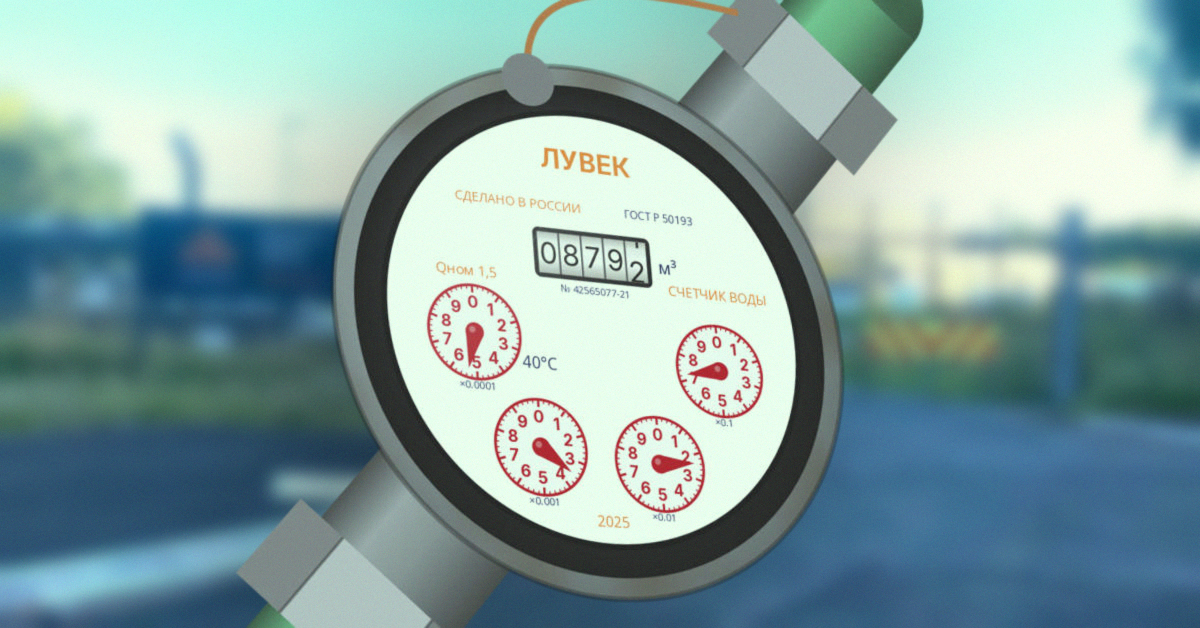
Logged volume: 8791.7235 (m³)
